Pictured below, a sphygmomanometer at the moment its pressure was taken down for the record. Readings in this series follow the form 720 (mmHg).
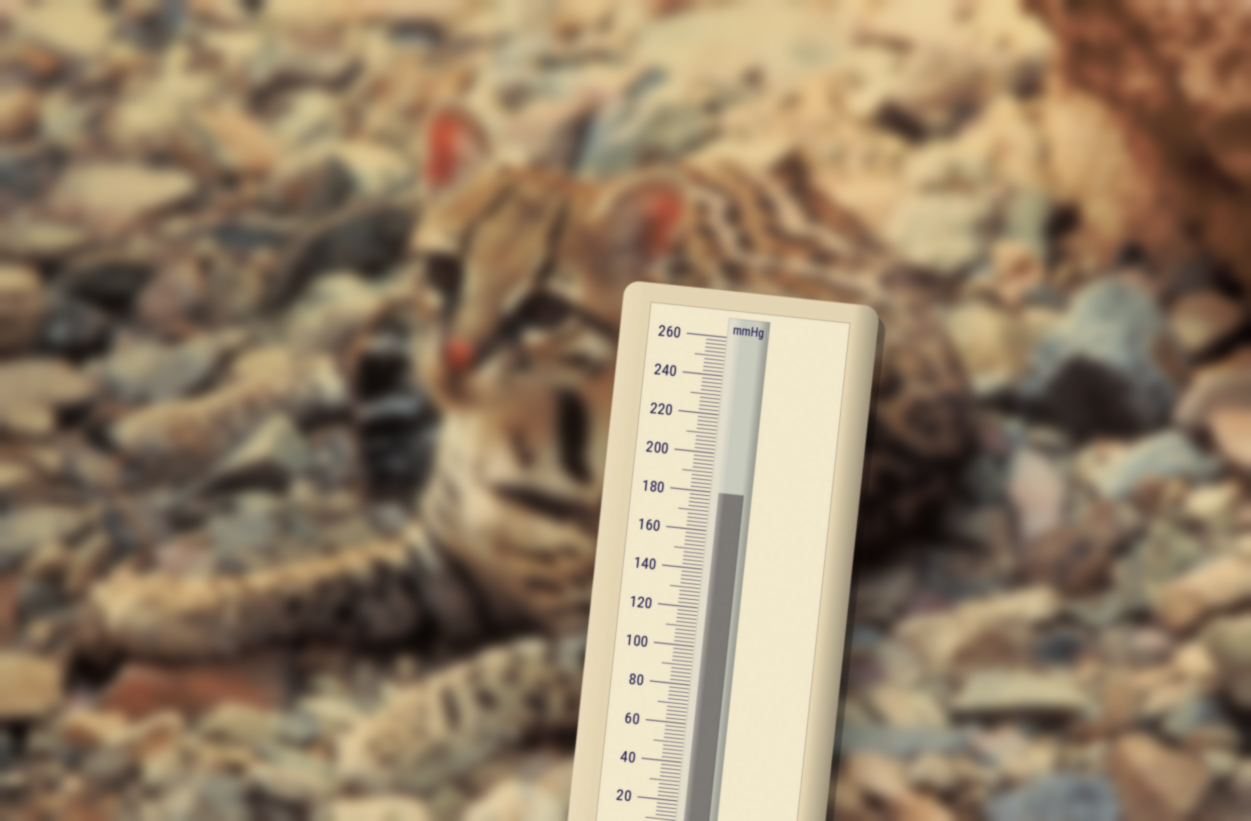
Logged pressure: 180 (mmHg)
